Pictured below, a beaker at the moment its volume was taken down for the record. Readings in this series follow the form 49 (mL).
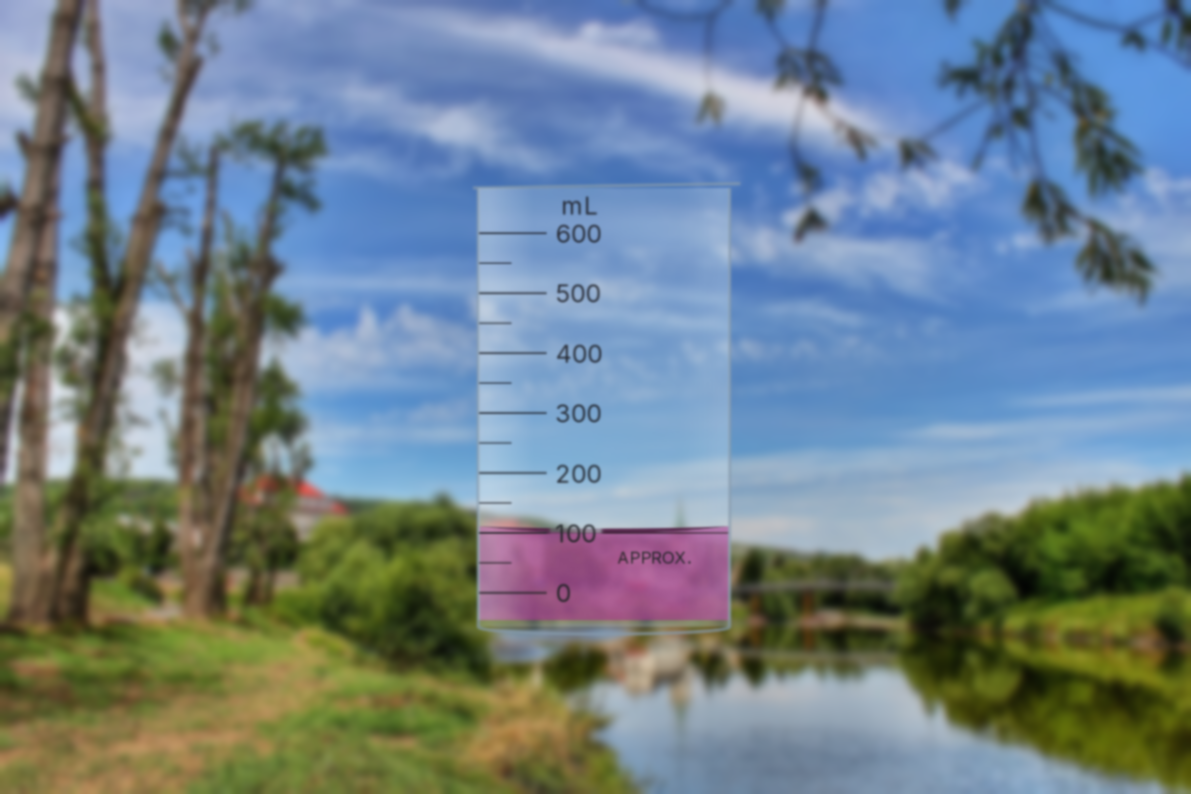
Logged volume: 100 (mL)
